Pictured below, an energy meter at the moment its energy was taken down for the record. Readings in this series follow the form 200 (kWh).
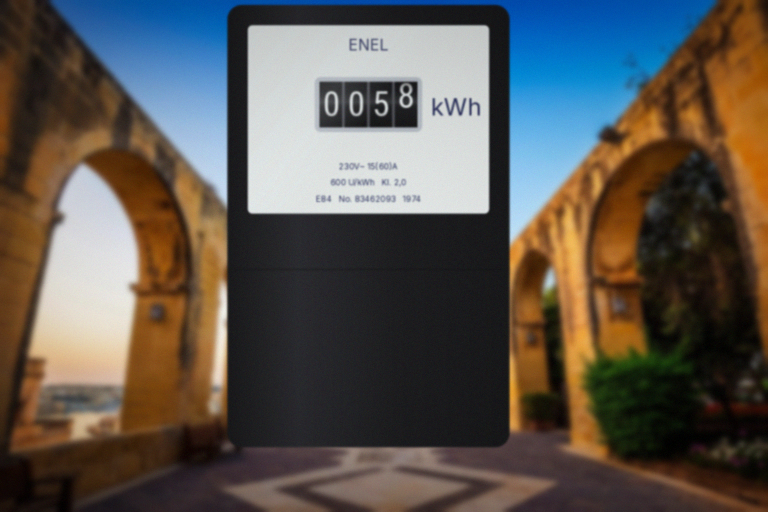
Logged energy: 58 (kWh)
